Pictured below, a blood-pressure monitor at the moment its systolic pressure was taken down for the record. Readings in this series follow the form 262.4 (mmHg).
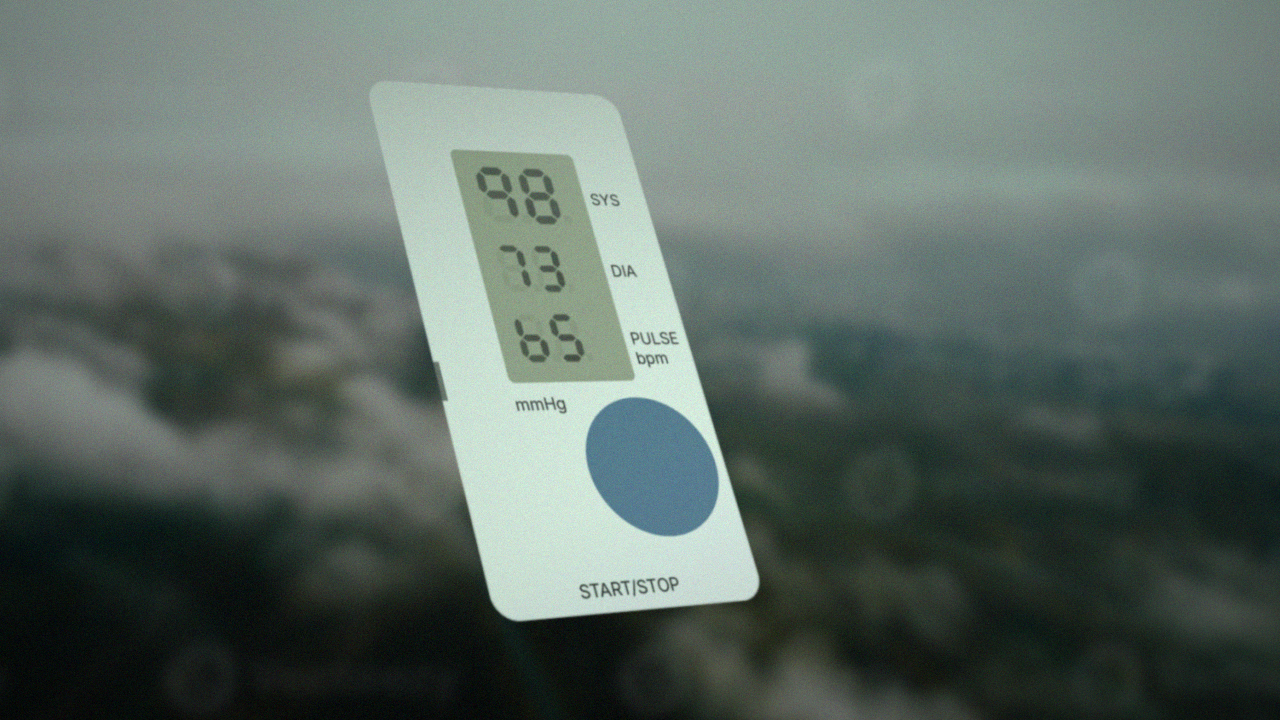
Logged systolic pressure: 98 (mmHg)
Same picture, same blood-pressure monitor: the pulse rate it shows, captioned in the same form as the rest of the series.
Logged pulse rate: 65 (bpm)
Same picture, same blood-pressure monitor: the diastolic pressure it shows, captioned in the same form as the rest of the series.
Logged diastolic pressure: 73 (mmHg)
